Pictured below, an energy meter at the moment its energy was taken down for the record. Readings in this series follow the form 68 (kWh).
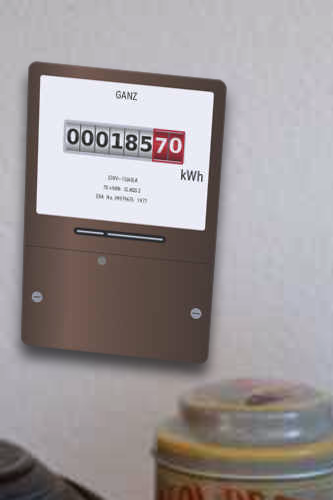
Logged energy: 185.70 (kWh)
